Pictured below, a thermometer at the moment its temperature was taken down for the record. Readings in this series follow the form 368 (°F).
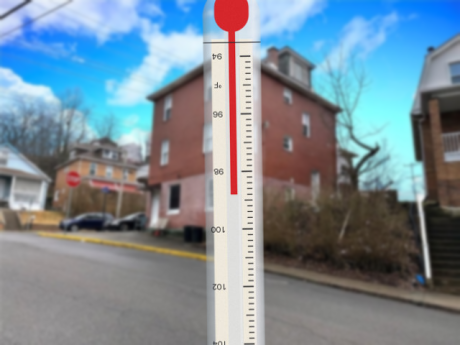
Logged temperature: 98.8 (°F)
